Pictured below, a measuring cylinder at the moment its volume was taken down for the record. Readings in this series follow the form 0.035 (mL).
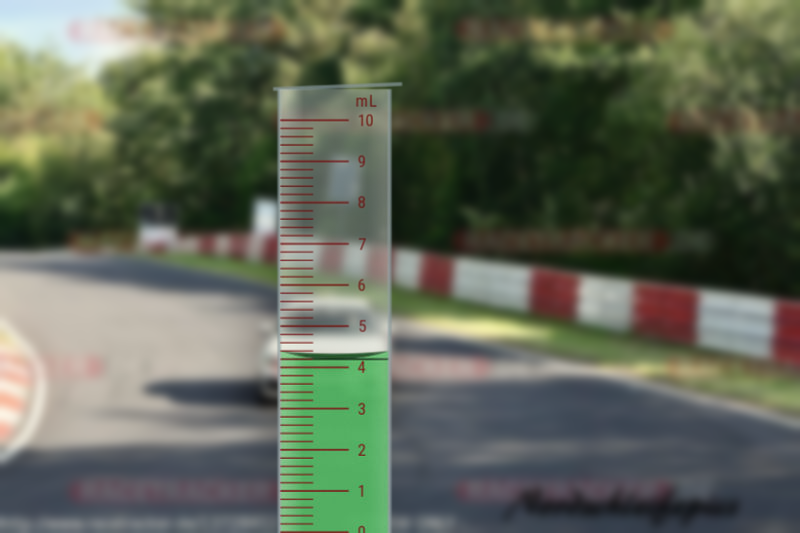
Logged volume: 4.2 (mL)
